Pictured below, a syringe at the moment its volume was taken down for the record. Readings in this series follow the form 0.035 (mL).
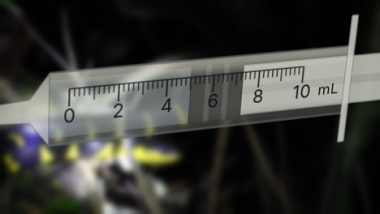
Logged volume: 5 (mL)
